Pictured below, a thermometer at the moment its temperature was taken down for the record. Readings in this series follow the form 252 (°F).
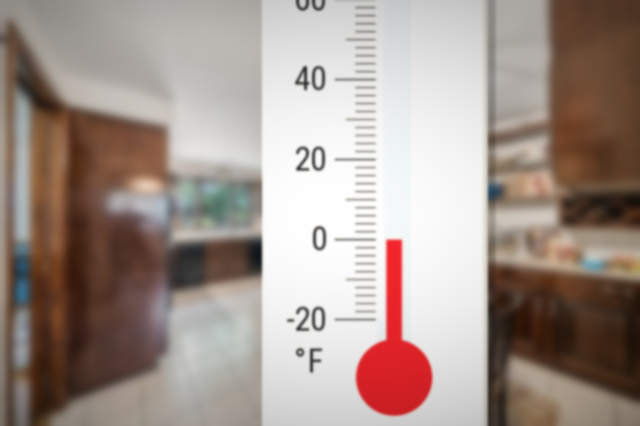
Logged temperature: 0 (°F)
